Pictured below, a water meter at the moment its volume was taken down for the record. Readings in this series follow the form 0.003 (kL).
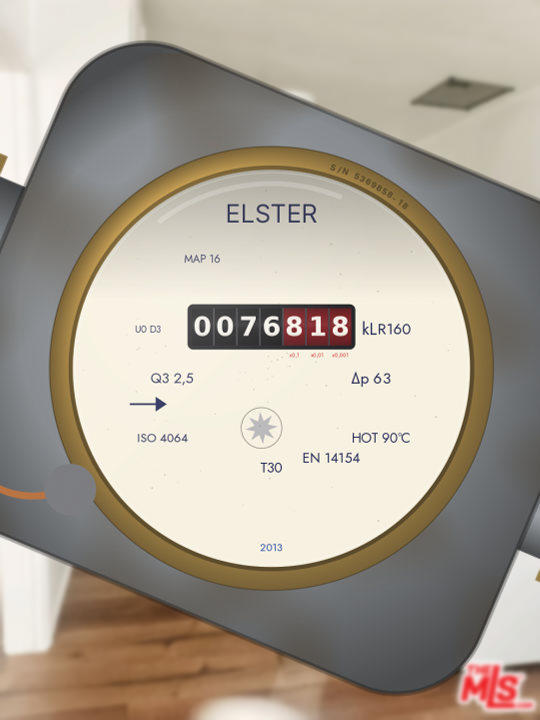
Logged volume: 76.818 (kL)
